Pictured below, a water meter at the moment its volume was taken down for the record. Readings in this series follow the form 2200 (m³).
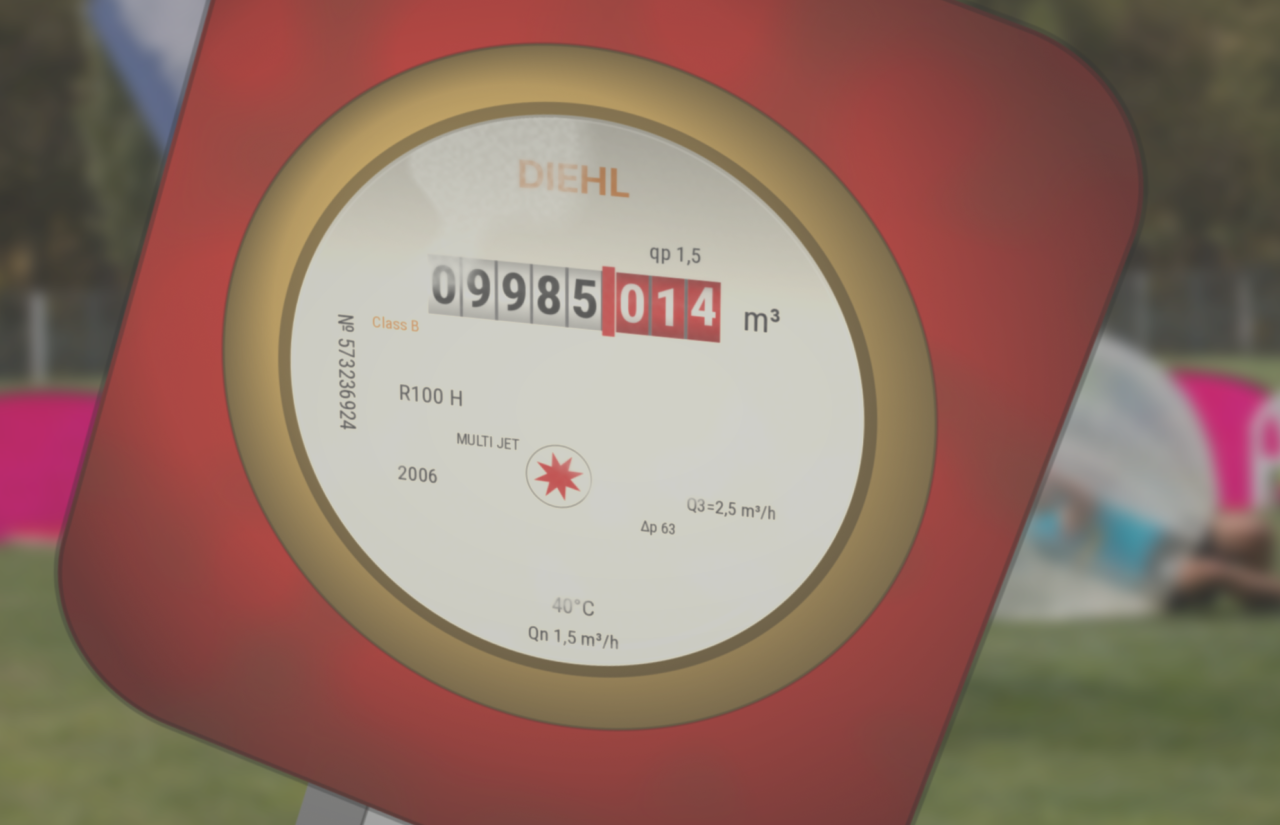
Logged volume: 9985.014 (m³)
